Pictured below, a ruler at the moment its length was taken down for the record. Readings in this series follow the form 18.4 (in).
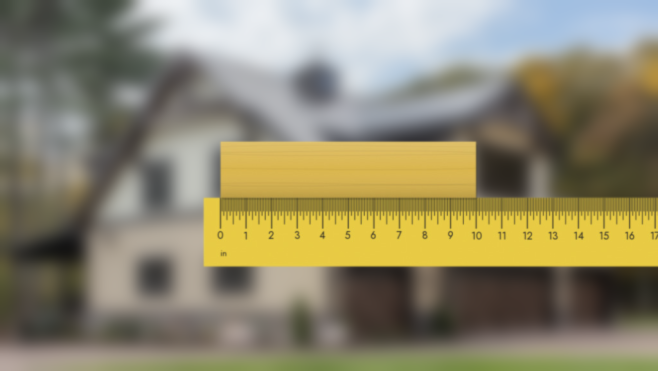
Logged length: 10 (in)
